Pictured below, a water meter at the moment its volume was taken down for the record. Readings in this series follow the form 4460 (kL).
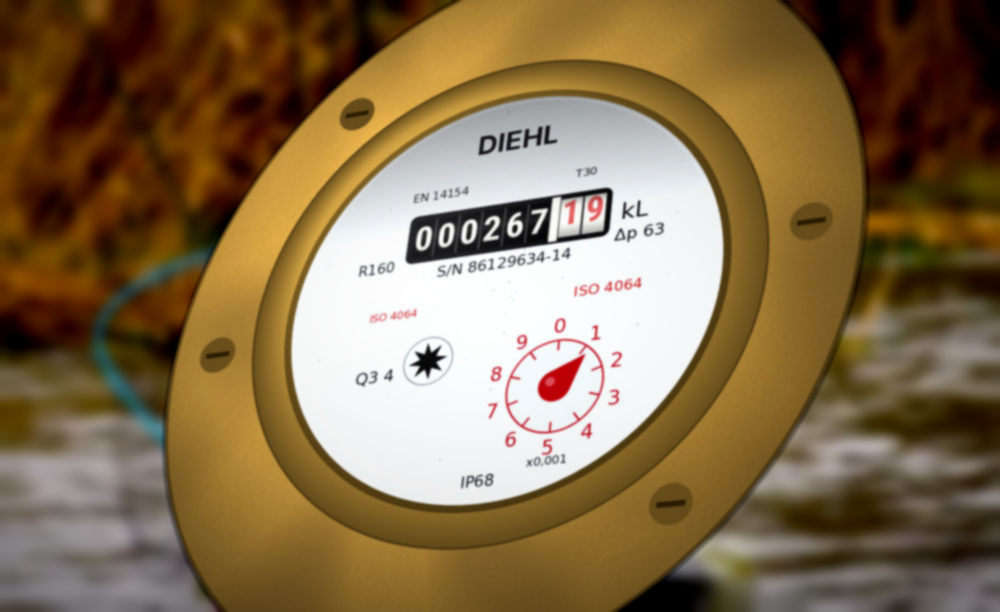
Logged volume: 267.191 (kL)
